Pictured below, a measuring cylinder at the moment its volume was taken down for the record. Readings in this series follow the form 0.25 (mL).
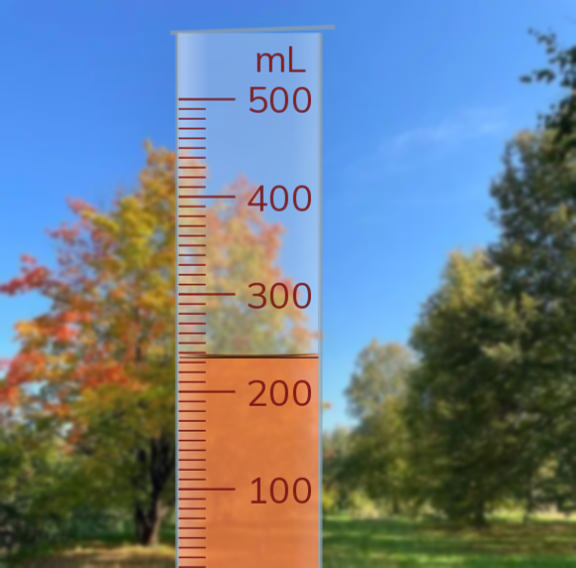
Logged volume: 235 (mL)
